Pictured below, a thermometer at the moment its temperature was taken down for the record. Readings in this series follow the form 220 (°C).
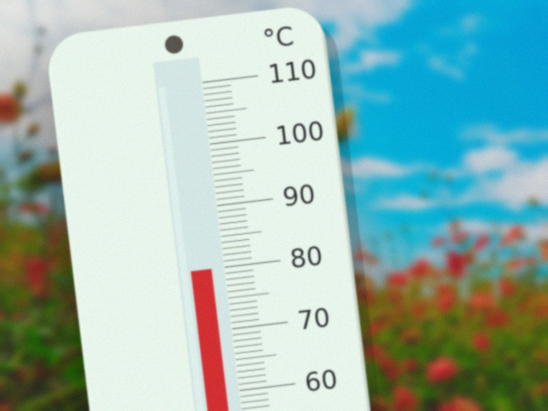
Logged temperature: 80 (°C)
